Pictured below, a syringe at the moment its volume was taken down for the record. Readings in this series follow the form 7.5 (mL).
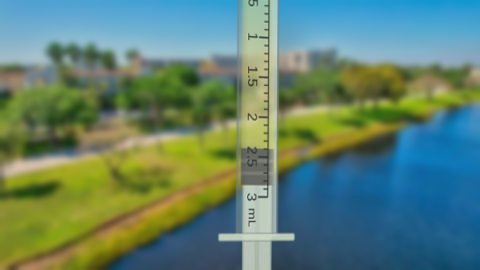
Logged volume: 2.4 (mL)
